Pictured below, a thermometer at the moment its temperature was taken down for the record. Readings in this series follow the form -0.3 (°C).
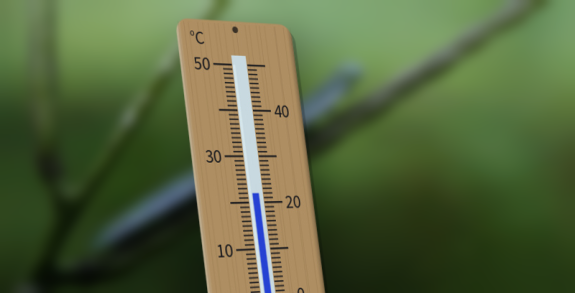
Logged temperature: 22 (°C)
